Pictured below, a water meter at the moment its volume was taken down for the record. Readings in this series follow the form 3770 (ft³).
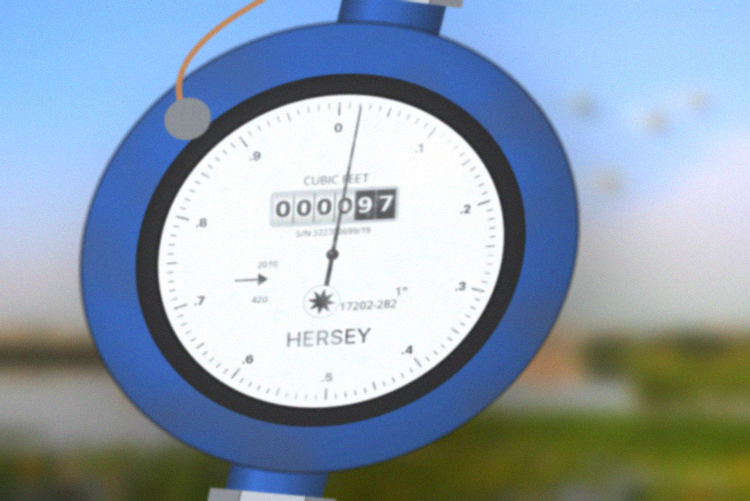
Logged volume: 97.02 (ft³)
